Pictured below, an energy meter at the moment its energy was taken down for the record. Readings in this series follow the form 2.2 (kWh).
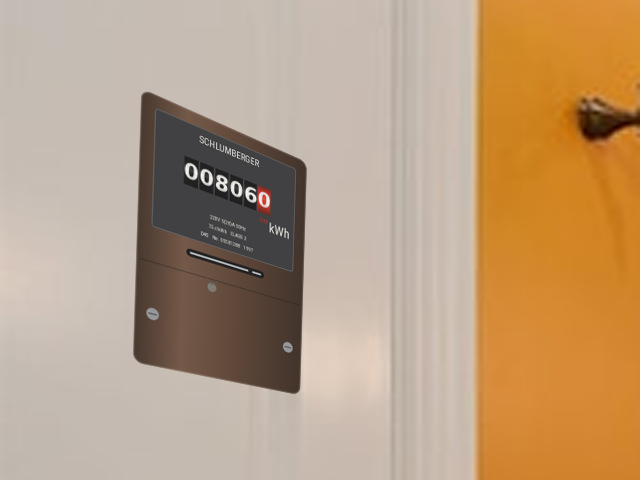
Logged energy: 806.0 (kWh)
